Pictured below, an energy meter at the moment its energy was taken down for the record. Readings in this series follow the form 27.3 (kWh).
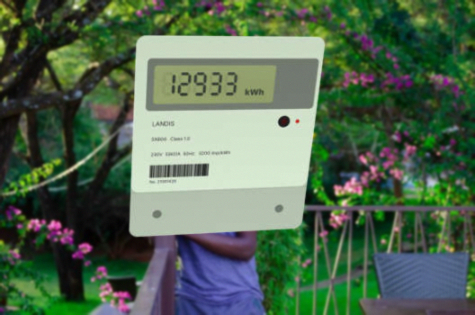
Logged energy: 12933 (kWh)
